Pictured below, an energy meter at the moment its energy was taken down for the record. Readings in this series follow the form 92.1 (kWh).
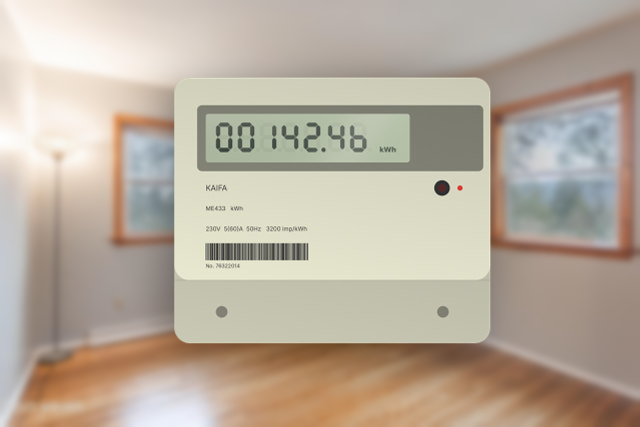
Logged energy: 142.46 (kWh)
